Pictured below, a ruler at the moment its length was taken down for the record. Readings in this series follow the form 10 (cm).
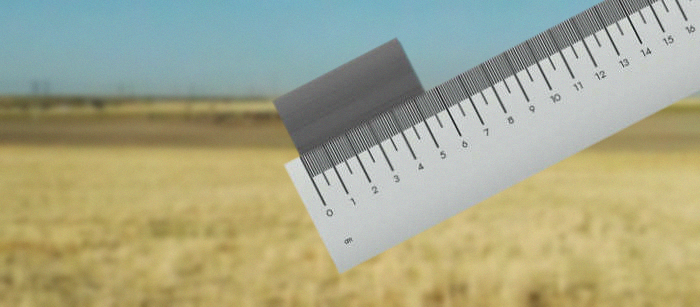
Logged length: 5.5 (cm)
